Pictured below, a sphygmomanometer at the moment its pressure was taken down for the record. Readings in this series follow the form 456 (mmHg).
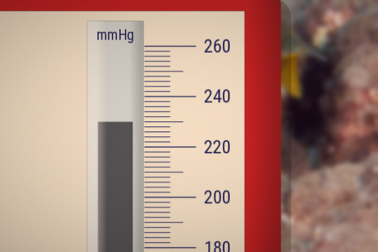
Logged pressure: 230 (mmHg)
